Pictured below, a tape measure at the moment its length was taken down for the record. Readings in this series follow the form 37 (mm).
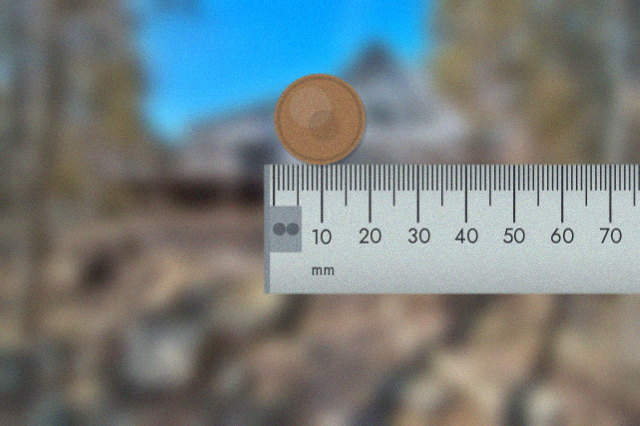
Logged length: 19 (mm)
